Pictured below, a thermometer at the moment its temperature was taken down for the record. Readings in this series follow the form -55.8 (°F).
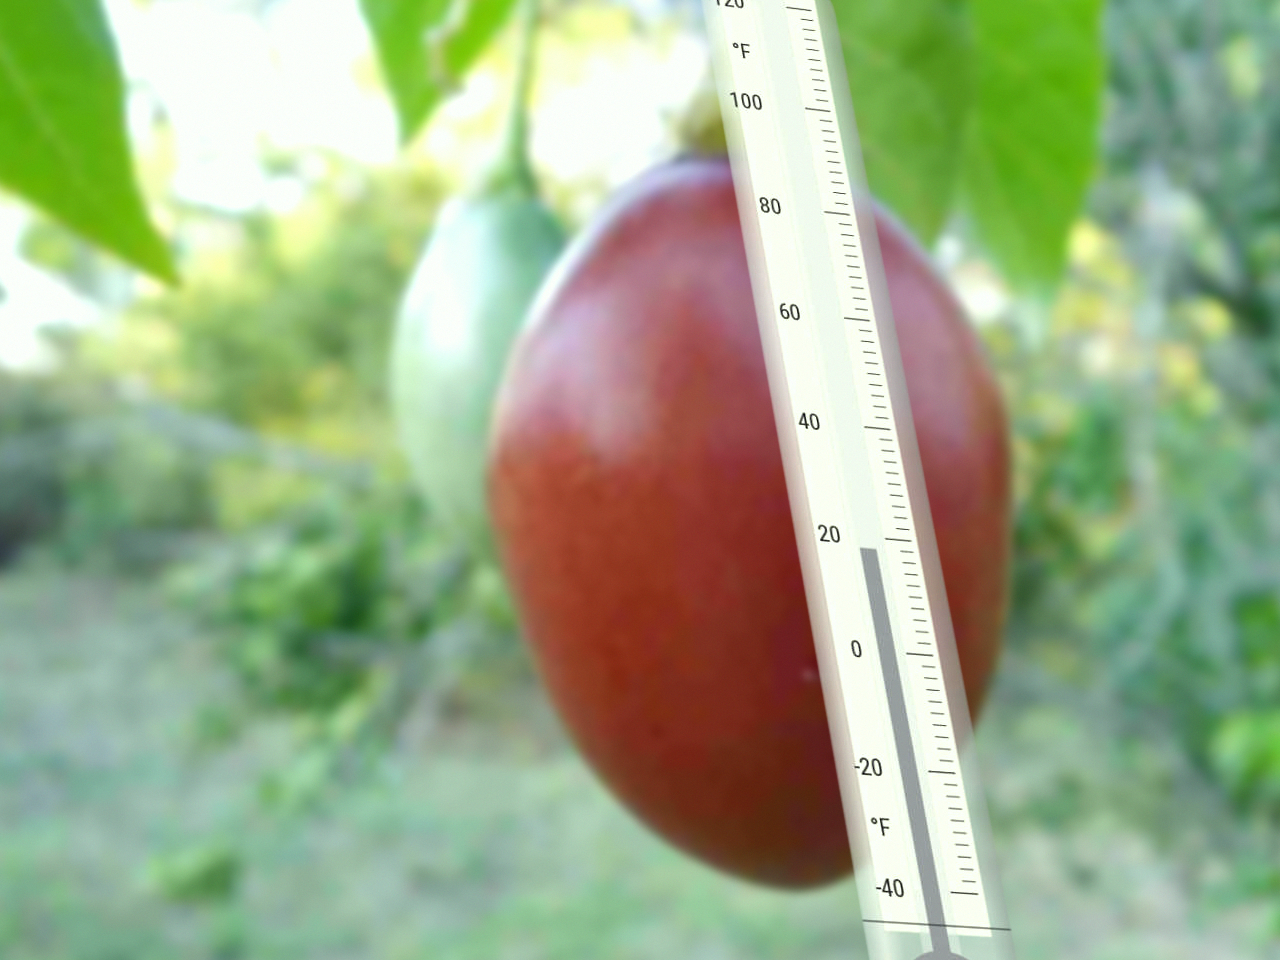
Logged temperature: 18 (°F)
